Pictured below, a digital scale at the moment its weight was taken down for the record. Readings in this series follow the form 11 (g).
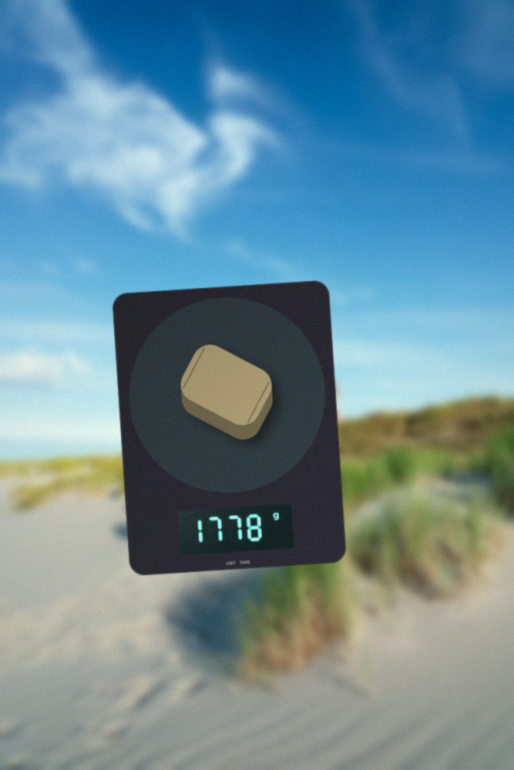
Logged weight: 1778 (g)
